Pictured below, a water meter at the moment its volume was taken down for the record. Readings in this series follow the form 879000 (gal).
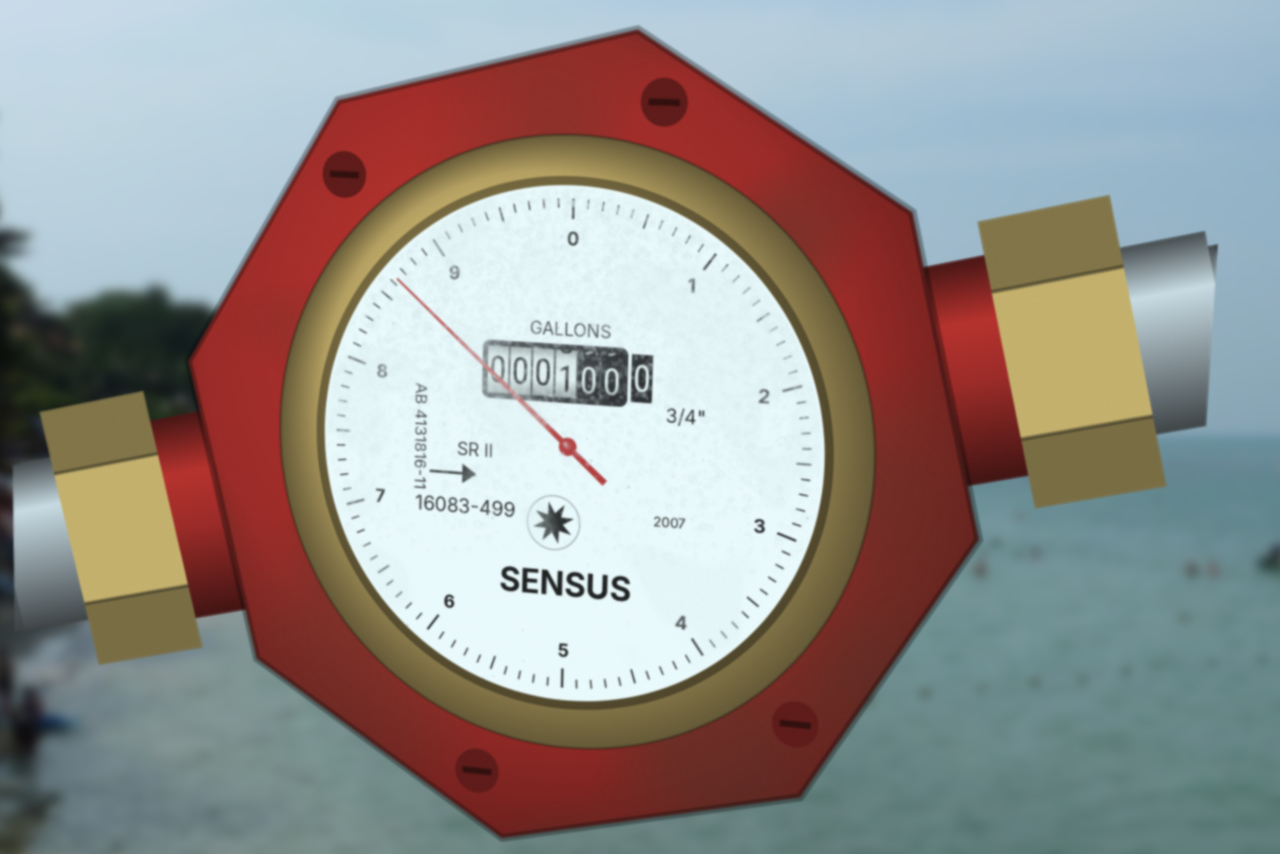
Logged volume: 998.6 (gal)
